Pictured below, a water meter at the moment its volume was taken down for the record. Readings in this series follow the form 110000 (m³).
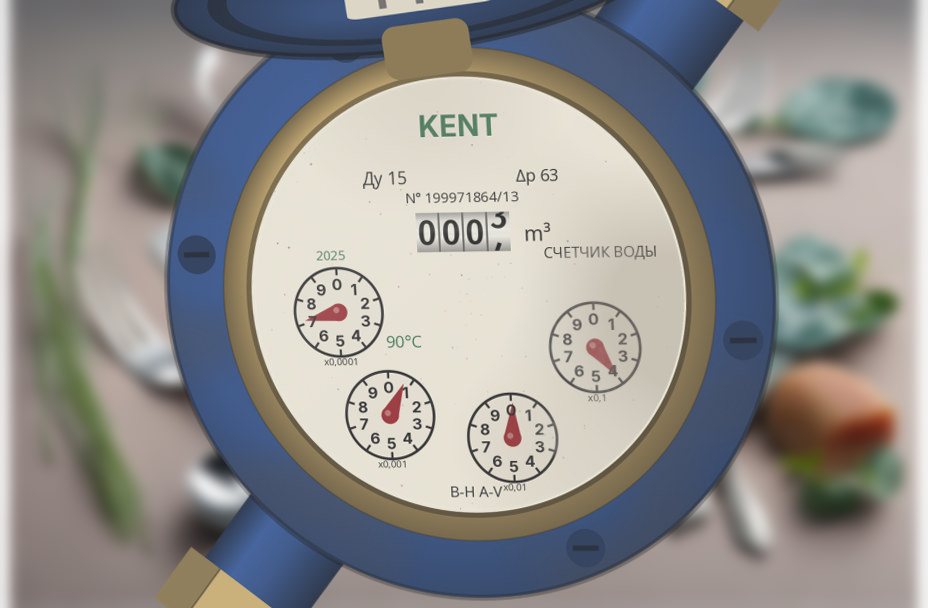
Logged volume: 3.4007 (m³)
